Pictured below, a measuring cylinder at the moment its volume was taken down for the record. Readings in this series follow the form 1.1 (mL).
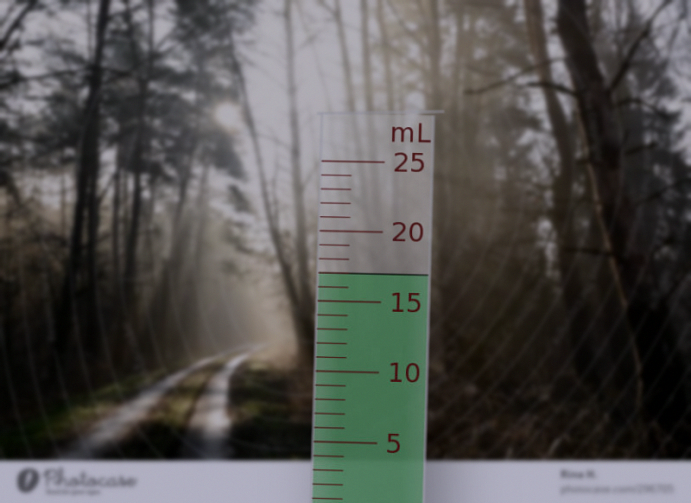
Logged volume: 17 (mL)
